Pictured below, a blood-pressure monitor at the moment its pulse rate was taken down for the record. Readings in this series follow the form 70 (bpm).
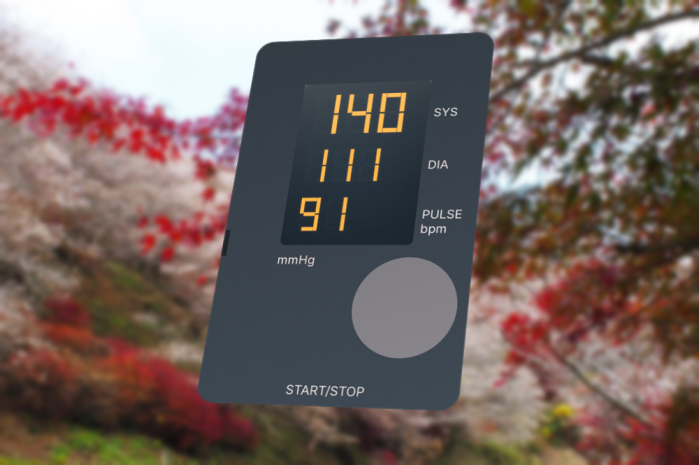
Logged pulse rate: 91 (bpm)
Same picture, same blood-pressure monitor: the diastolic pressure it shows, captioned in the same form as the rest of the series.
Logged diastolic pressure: 111 (mmHg)
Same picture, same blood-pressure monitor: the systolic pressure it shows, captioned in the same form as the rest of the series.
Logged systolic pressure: 140 (mmHg)
